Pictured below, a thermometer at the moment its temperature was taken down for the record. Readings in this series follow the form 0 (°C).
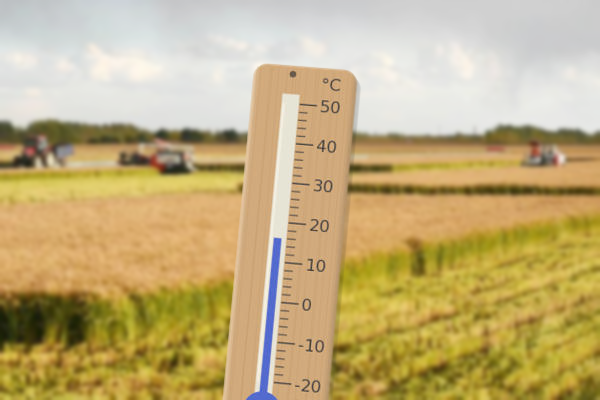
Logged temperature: 16 (°C)
